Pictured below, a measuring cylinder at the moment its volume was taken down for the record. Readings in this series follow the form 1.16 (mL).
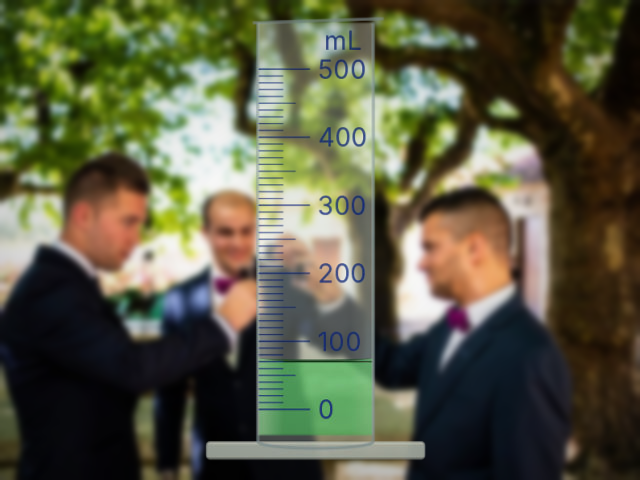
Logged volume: 70 (mL)
